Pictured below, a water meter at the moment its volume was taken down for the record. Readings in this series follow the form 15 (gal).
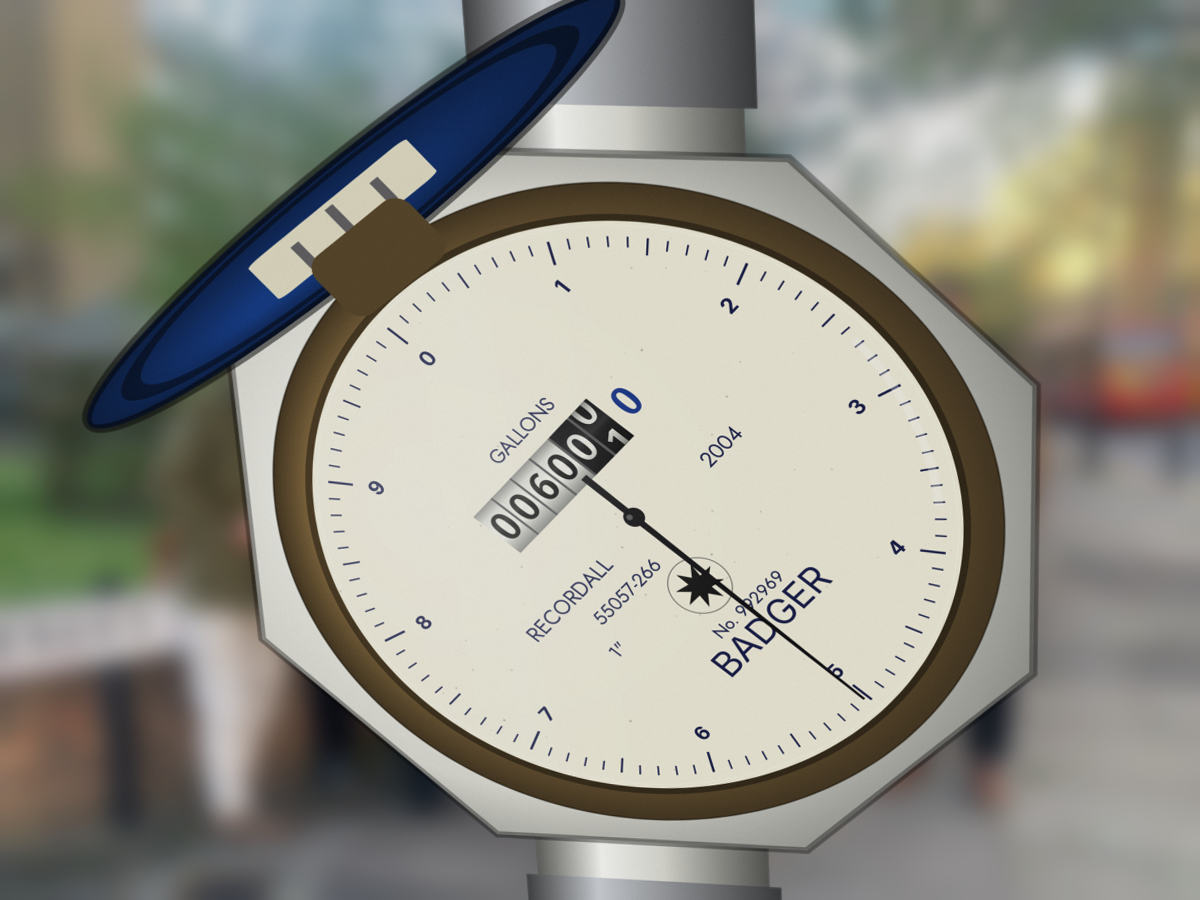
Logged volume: 60005.0 (gal)
